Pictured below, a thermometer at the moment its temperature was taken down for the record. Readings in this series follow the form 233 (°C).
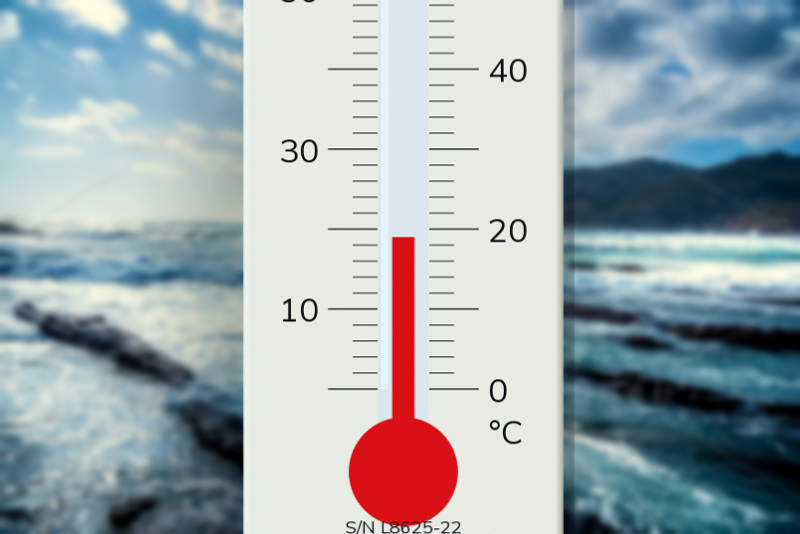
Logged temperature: 19 (°C)
